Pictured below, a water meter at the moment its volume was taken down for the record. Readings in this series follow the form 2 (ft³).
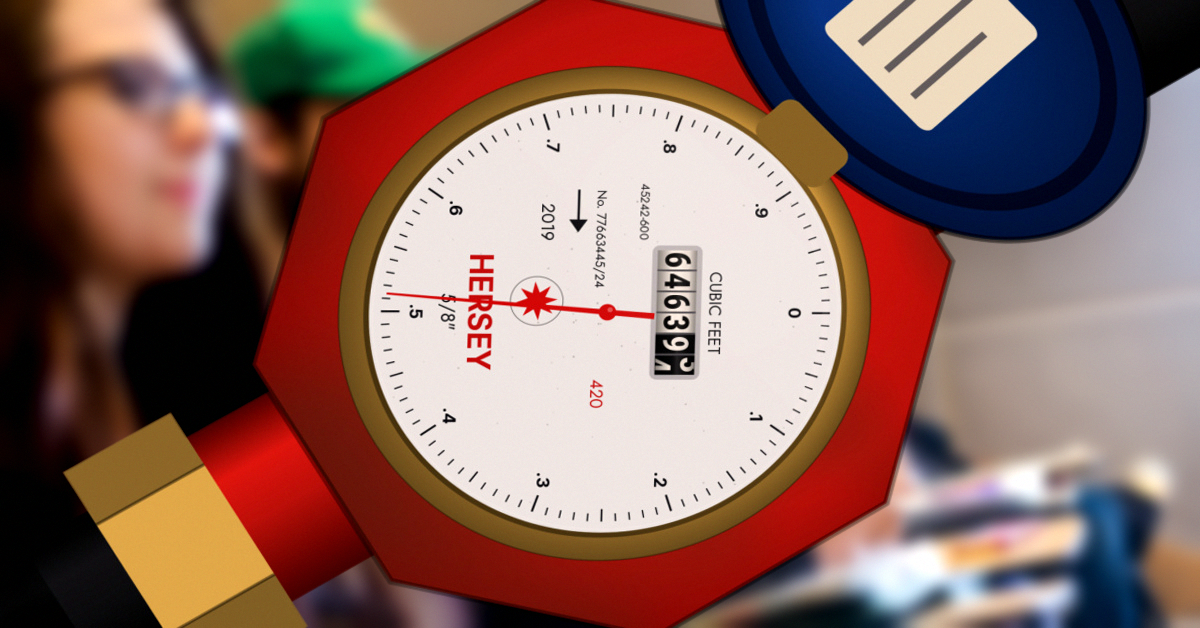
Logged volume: 646393.51 (ft³)
